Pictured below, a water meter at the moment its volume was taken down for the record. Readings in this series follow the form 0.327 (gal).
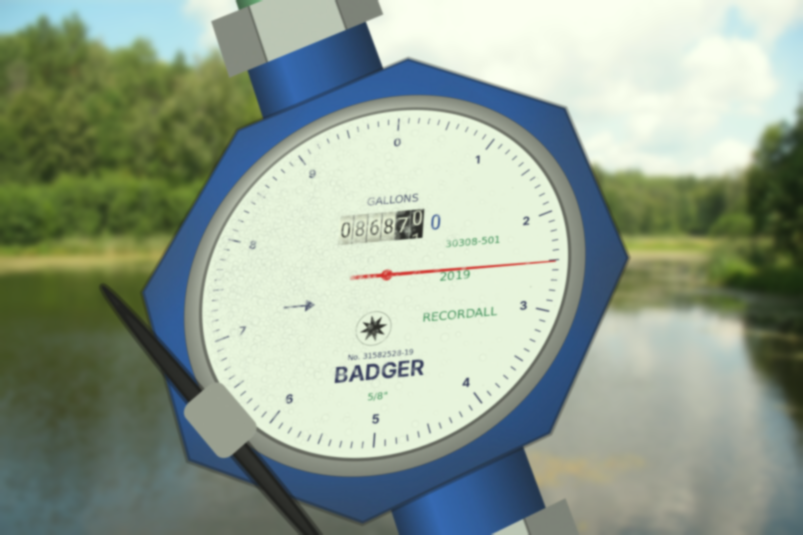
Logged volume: 868702.5 (gal)
